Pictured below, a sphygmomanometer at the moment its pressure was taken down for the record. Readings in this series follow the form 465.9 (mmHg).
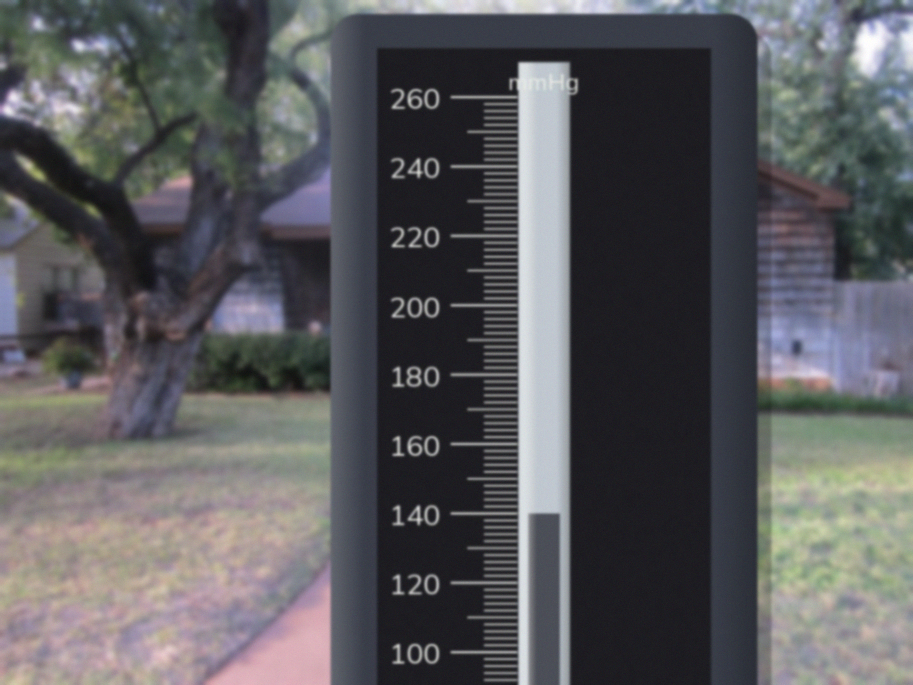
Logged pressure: 140 (mmHg)
